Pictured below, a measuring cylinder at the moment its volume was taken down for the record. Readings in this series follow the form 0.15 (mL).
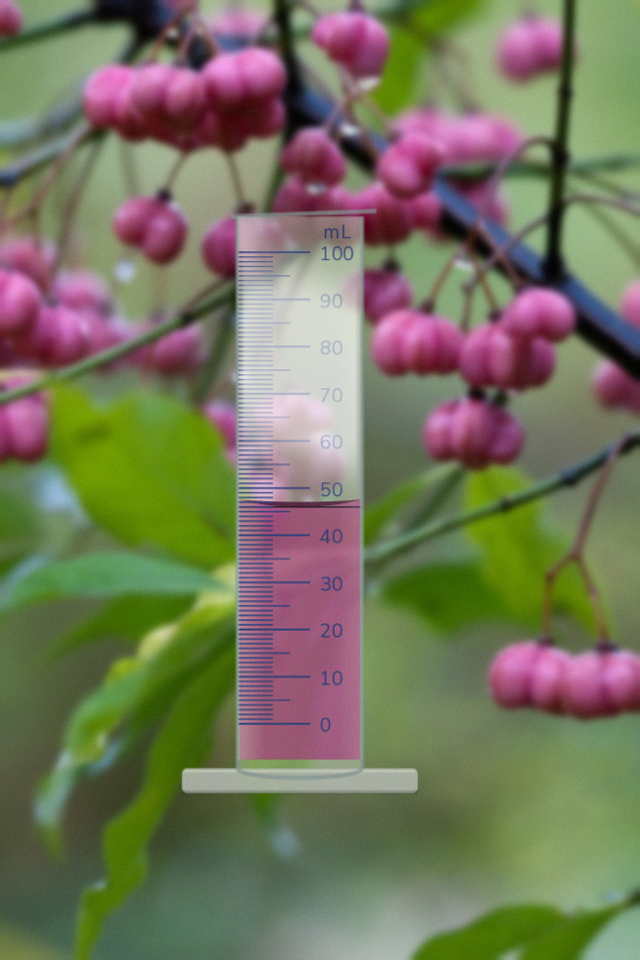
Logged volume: 46 (mL)
